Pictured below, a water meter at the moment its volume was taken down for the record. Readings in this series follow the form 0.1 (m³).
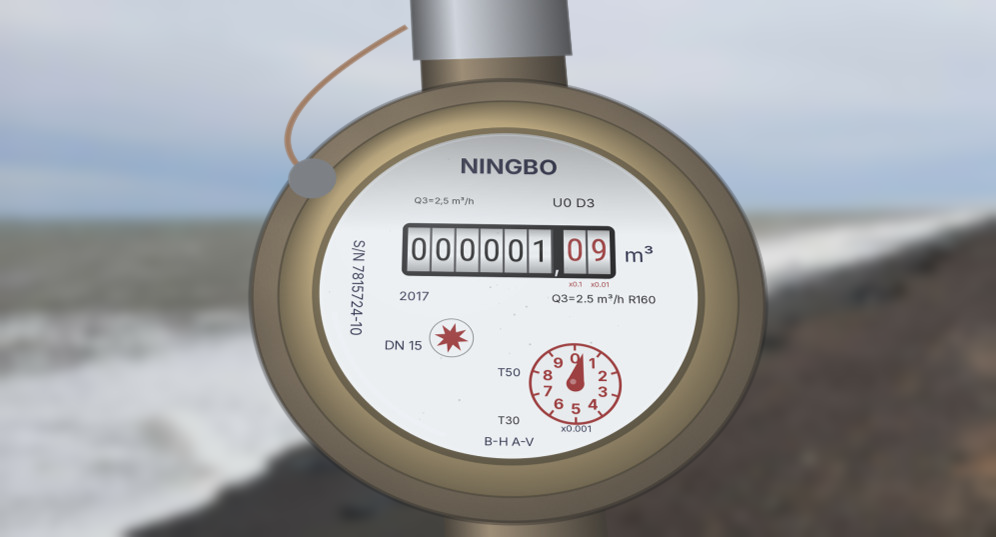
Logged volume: 1.090 (m³)
